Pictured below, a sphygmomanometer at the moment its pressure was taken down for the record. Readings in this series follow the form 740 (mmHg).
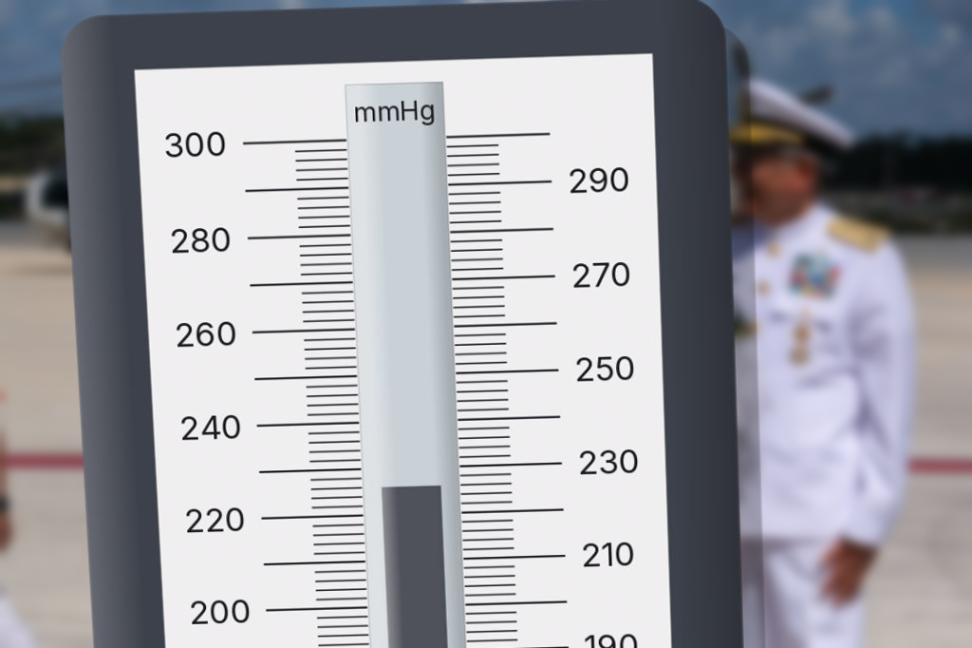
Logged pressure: 226 (mmHg)
